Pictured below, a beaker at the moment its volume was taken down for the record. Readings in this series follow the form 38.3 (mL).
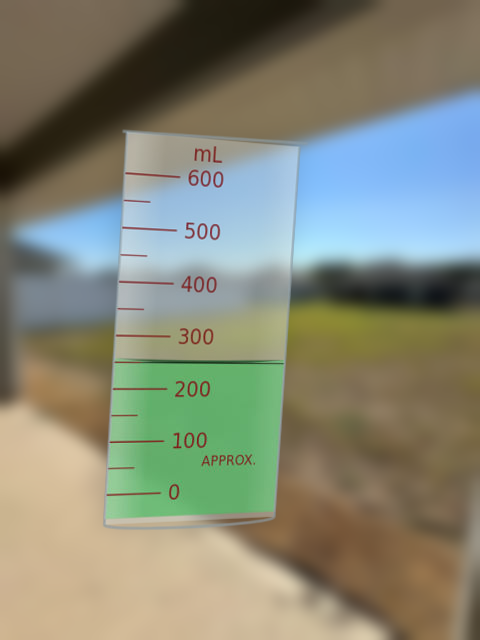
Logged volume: 250 (mL)
